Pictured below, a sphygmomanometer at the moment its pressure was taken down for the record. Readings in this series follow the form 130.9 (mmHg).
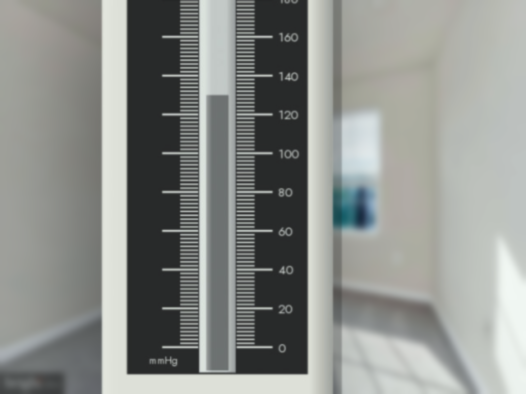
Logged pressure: 130 (mmHg)
